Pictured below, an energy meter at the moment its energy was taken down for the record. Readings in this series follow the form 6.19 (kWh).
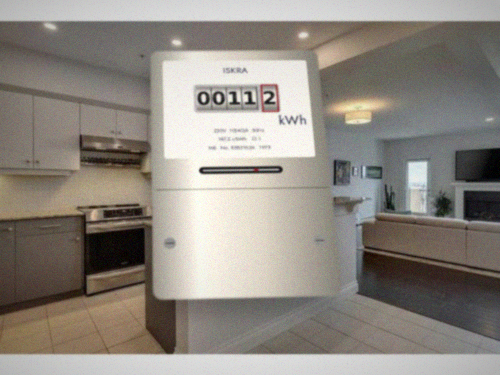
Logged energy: 11.2 (kWh)
